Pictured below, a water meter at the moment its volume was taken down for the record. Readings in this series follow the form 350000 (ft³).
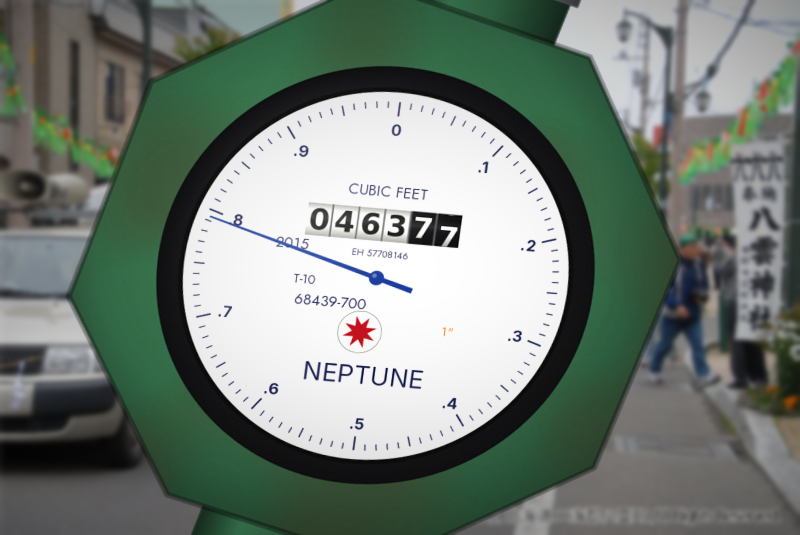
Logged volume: 46376.79 (ft³)
